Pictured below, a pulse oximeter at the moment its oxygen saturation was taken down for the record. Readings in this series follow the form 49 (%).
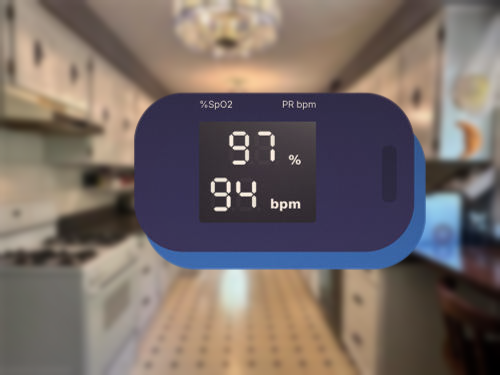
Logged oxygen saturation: 97 (%)
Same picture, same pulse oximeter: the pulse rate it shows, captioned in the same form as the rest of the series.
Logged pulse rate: 94 (bpm)
